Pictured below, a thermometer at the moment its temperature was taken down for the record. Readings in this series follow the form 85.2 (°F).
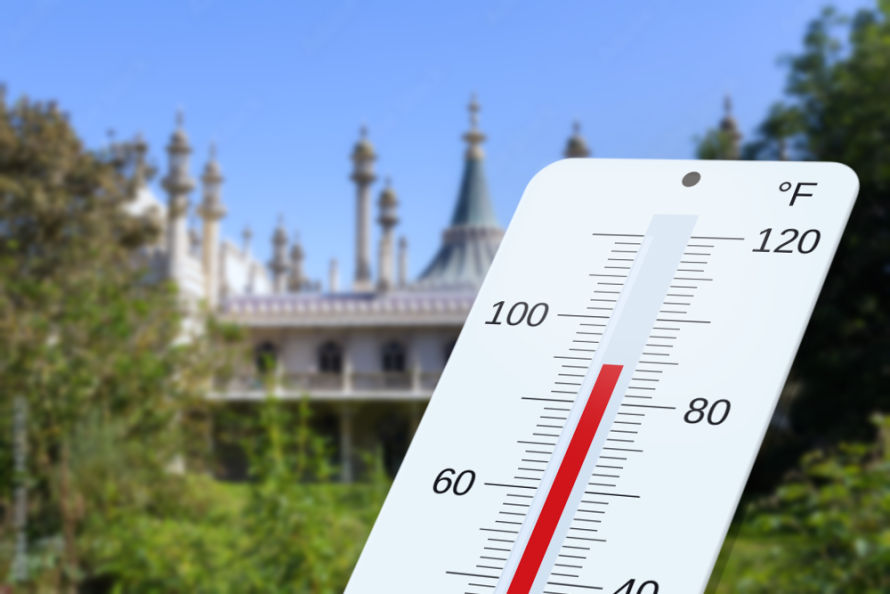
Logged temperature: 89 (°F)
